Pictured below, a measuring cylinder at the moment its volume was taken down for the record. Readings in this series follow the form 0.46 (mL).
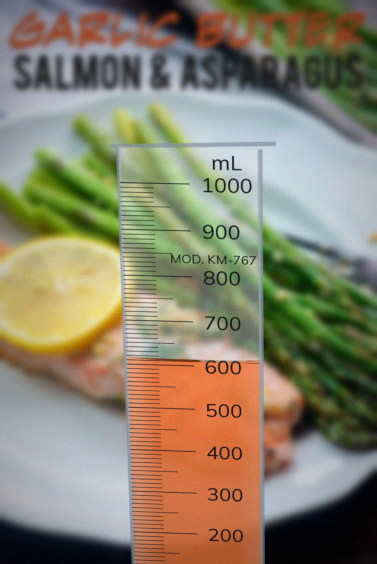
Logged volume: 610 (mL)
